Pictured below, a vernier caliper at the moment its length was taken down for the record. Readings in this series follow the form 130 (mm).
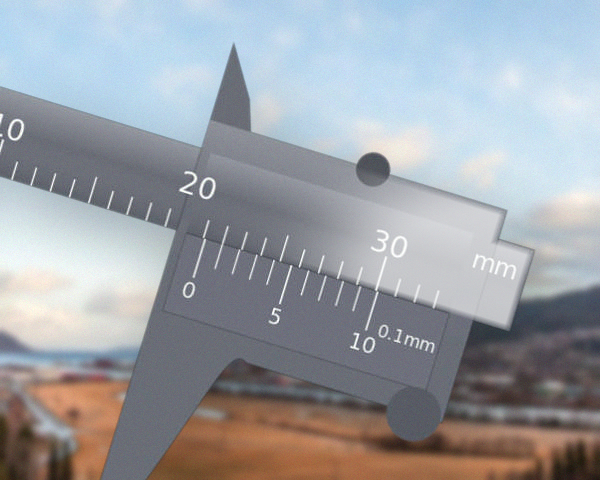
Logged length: 21.1 (mm)
